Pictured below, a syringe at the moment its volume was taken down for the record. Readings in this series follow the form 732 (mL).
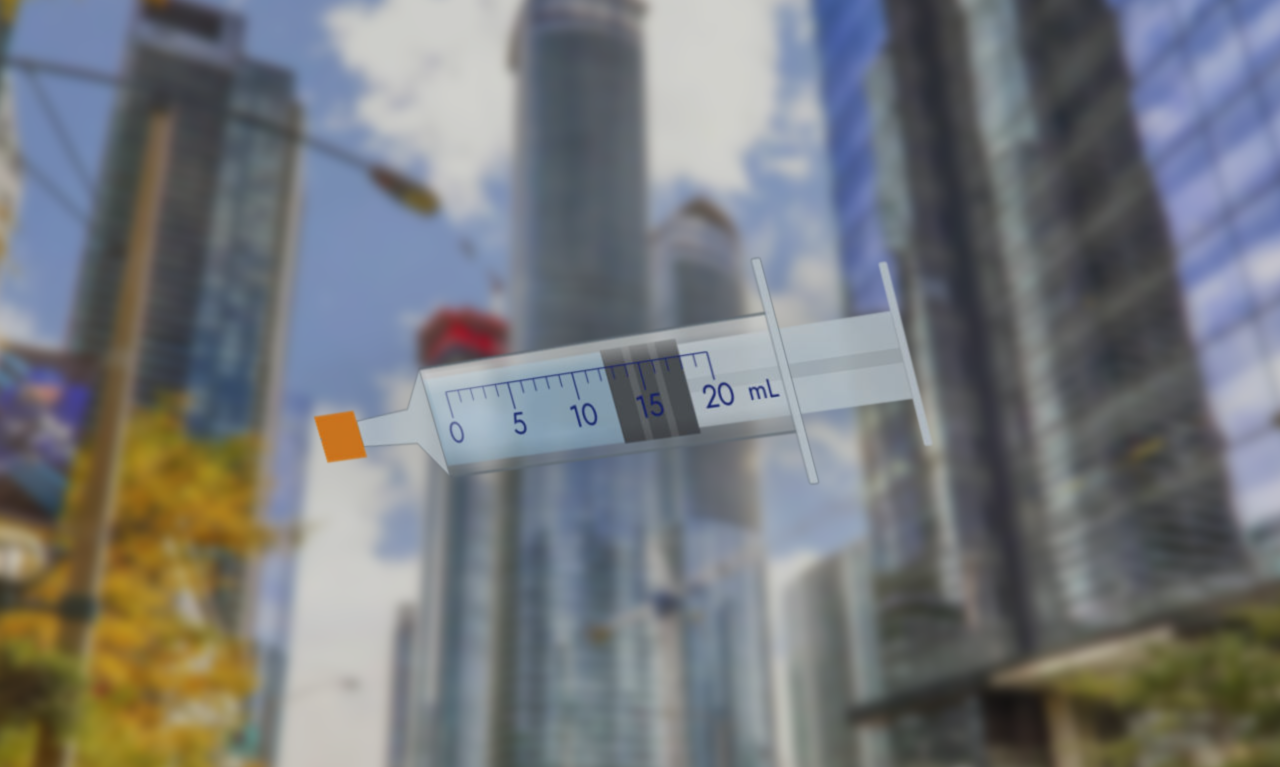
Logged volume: 12.5 (mL)
